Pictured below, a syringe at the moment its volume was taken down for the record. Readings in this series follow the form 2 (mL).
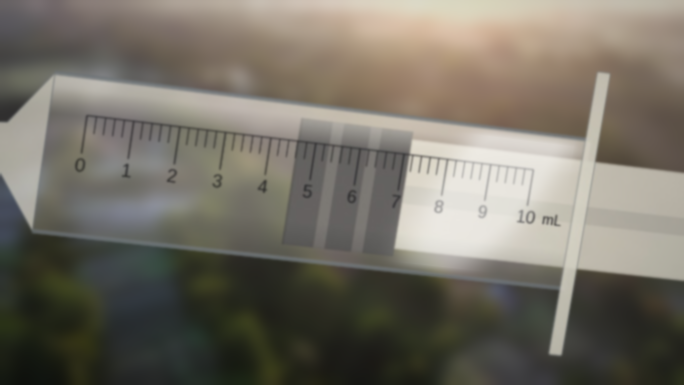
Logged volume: 4.6 (mL)
